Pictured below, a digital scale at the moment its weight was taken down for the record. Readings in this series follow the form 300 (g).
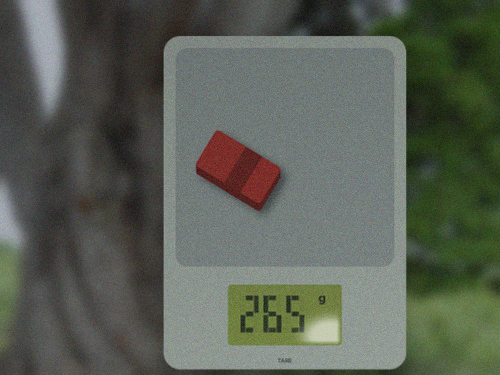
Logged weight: 265 (g)
